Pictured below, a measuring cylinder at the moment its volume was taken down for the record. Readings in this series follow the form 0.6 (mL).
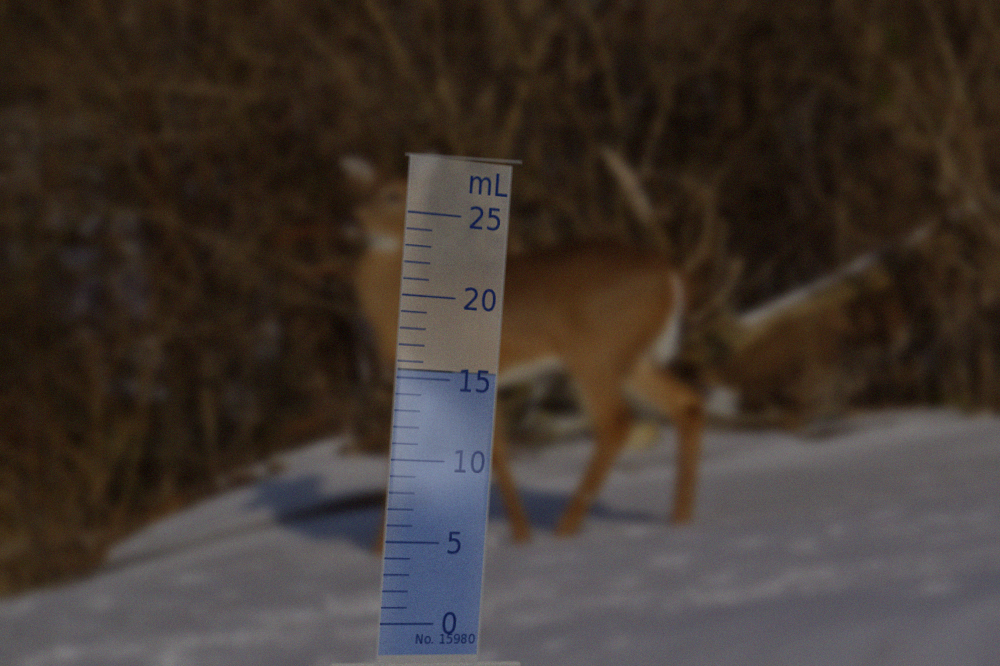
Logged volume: 15.5 (mL)
